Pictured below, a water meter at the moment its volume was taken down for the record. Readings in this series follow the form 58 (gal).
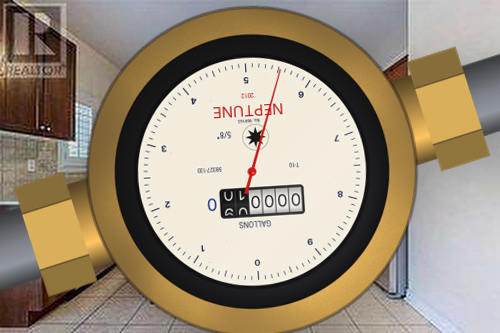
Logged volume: 95.5 (gal)
